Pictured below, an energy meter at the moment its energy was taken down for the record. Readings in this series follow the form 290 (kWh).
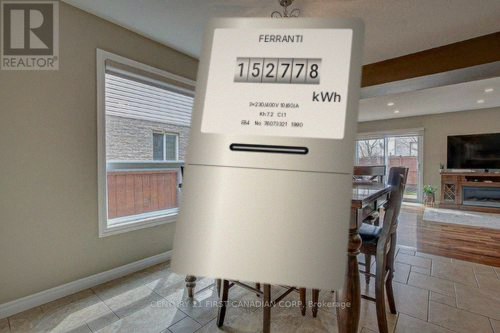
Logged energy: 152778 (kWh)
